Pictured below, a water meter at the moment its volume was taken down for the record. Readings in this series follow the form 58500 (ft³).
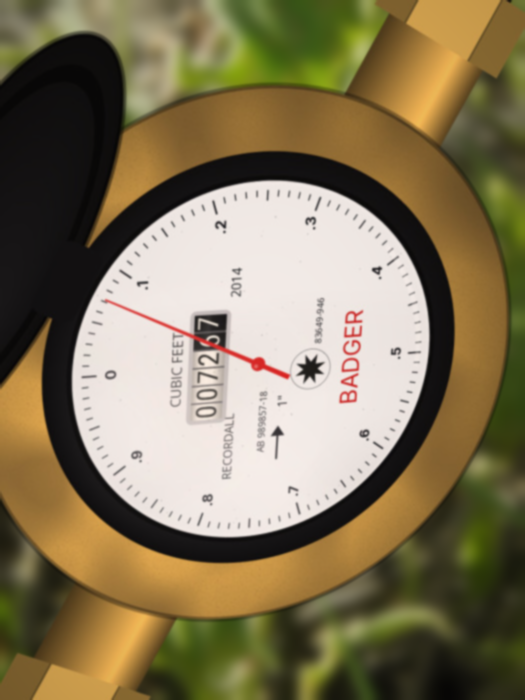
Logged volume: 7267.07 (ft³)
